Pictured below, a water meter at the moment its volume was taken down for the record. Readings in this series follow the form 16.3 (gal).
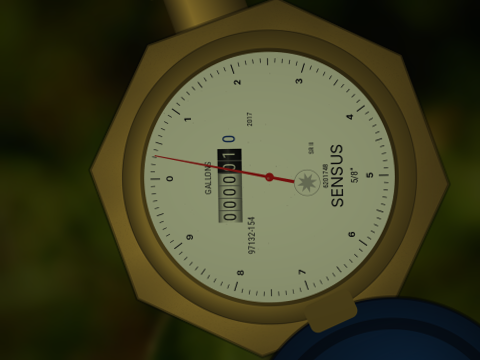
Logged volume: 10.3 (gal)
